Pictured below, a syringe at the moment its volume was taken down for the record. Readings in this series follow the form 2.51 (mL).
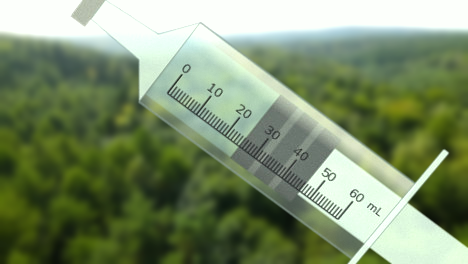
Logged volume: 25 (mL)
